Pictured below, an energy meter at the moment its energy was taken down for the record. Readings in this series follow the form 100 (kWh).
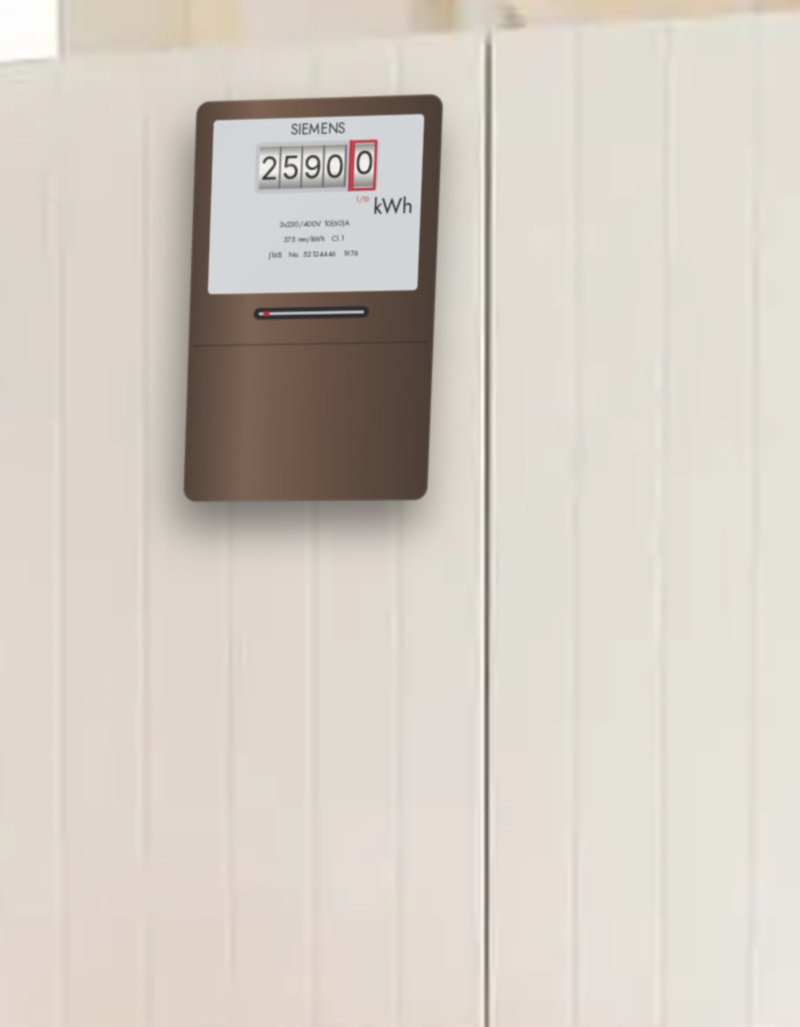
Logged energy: 2590.0 (kWh)
